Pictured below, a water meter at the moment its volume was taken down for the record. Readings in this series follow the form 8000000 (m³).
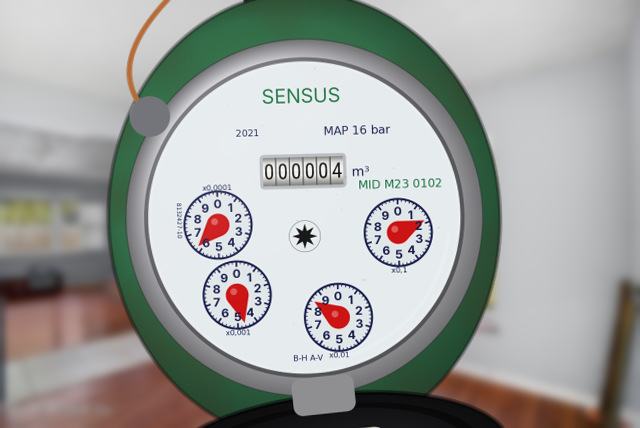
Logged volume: 4.1846 (m³)
